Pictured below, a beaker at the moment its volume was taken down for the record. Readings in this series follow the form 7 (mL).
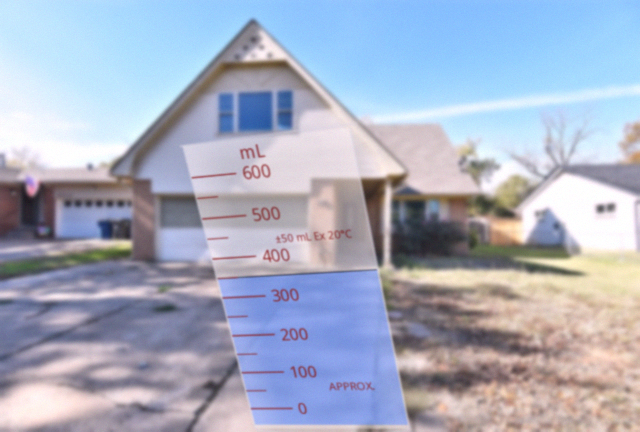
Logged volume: 350 (mL)
